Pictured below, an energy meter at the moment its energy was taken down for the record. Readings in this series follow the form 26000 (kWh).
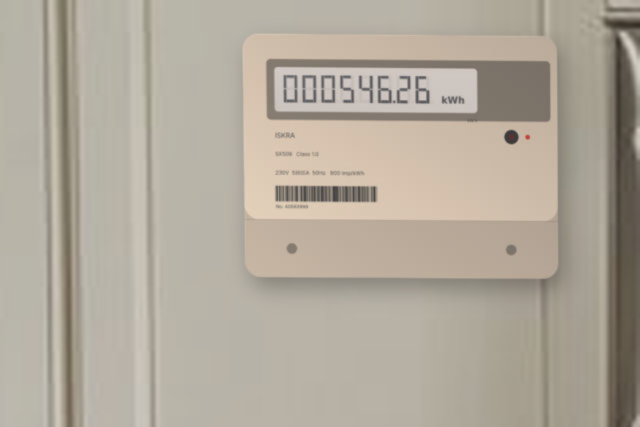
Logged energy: 546.26 (kWh)
